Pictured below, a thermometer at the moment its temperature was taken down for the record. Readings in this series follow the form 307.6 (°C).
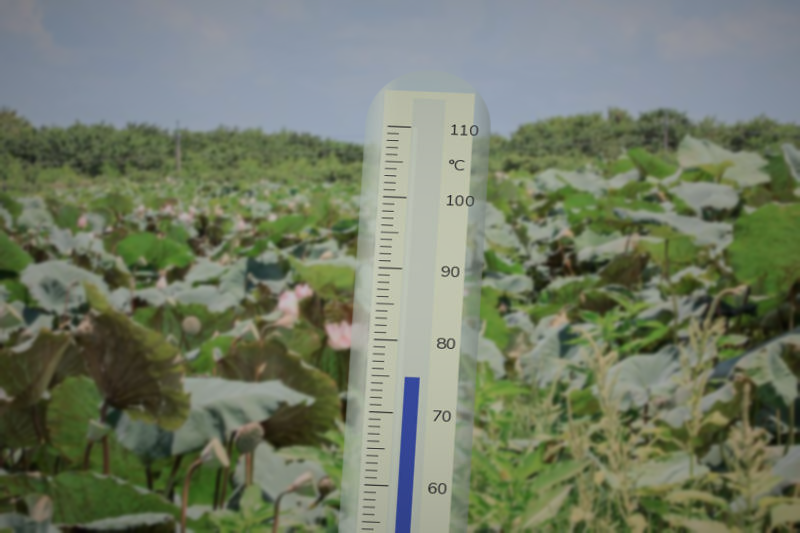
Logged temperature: 75 (°C)
